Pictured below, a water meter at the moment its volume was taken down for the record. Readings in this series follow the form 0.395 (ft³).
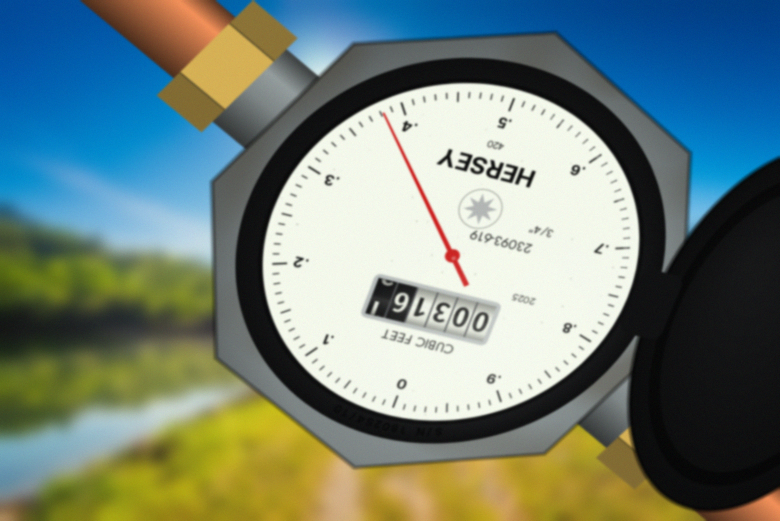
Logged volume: 3161.38 (ft³)
